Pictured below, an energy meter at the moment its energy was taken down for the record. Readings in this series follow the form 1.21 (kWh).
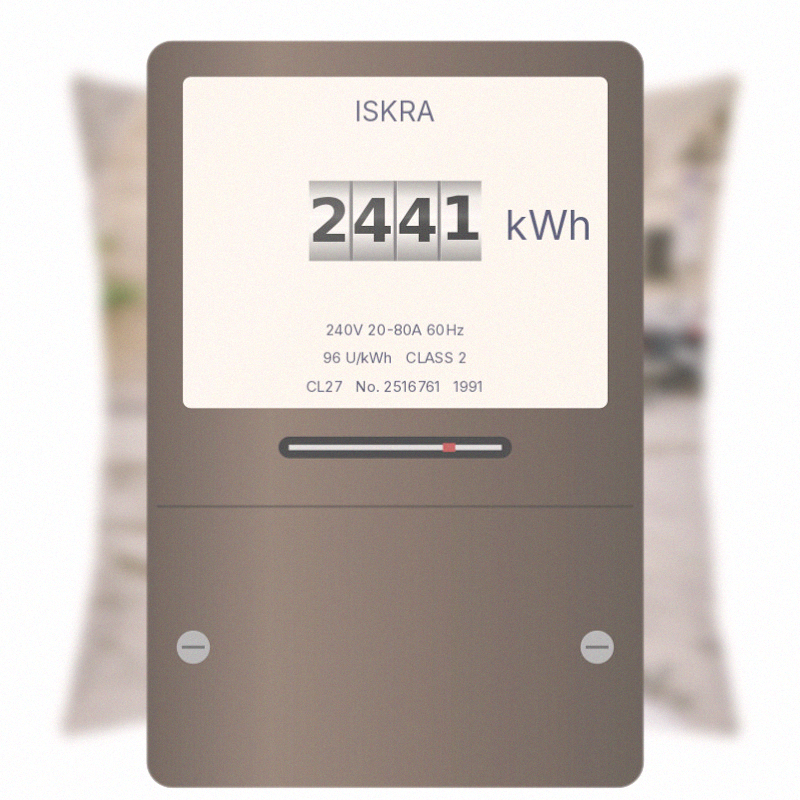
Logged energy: 2441 (kWh)
